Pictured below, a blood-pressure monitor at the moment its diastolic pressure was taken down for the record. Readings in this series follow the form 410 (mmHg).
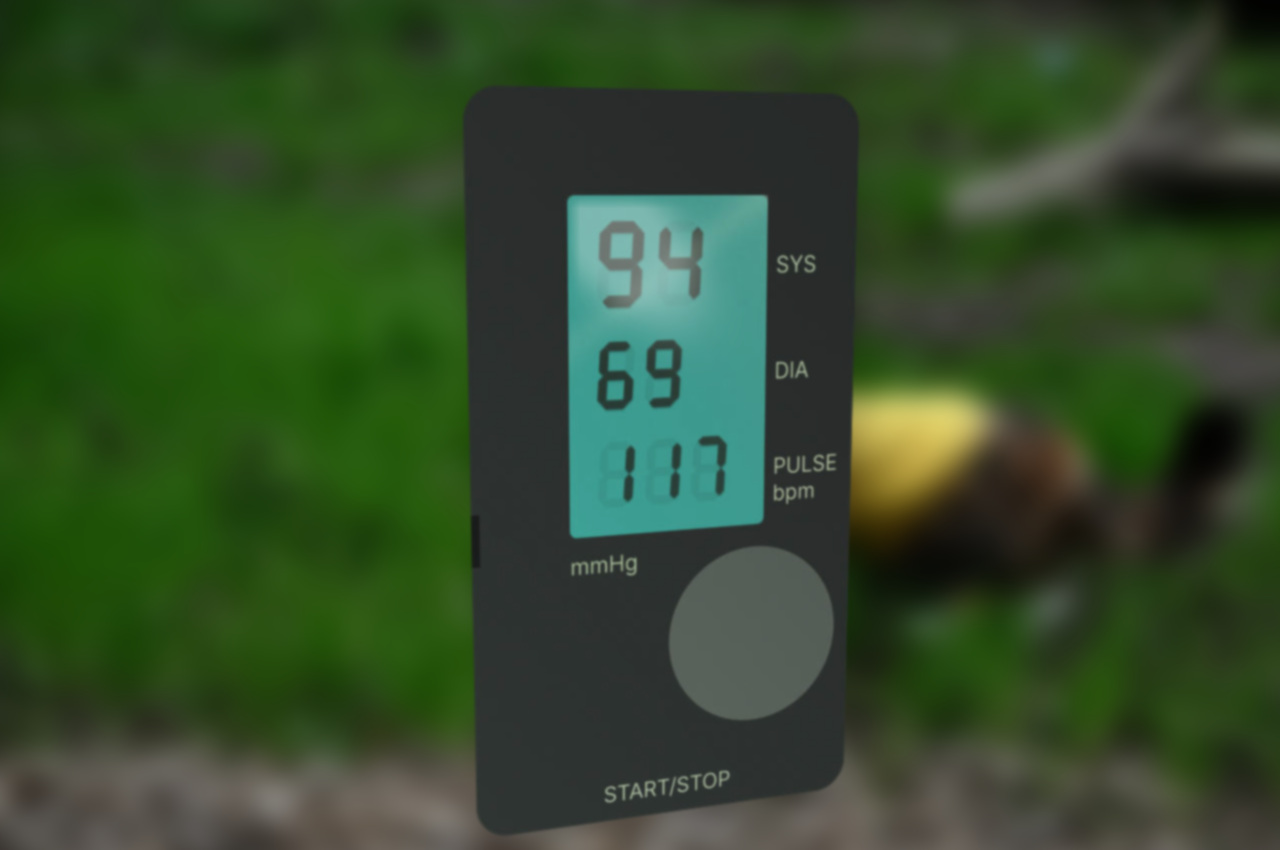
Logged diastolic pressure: 69 (mmHg)
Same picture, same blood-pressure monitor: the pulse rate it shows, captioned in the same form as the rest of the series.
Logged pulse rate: 117 (bpm)
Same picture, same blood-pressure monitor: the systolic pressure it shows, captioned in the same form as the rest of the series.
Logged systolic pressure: 94 (mmHg)
